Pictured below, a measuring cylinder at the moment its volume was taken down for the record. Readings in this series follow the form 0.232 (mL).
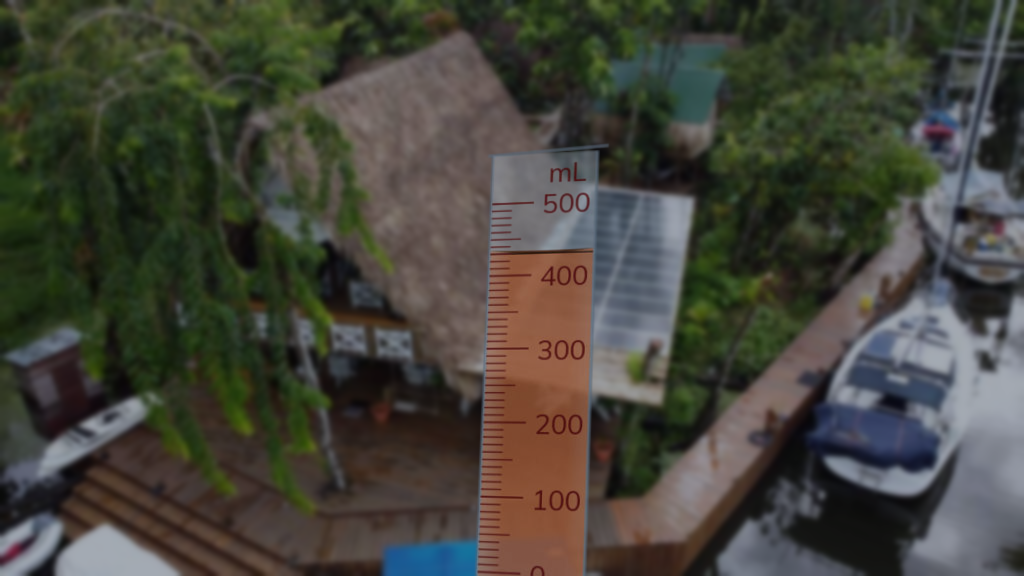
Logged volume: 430 (mL)
